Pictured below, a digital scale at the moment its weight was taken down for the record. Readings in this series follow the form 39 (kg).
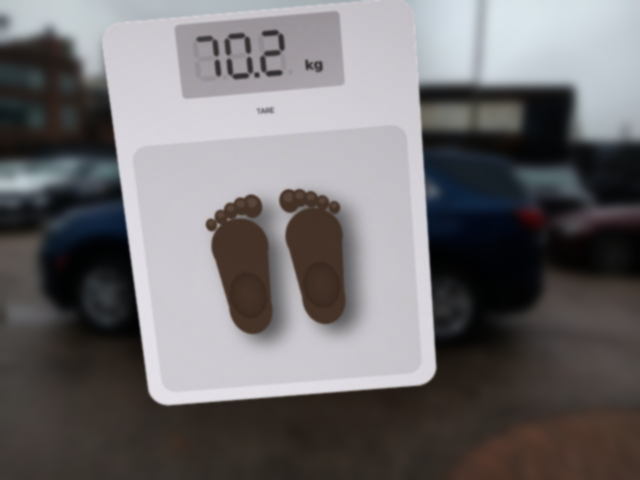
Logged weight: 70.2 (kg)
